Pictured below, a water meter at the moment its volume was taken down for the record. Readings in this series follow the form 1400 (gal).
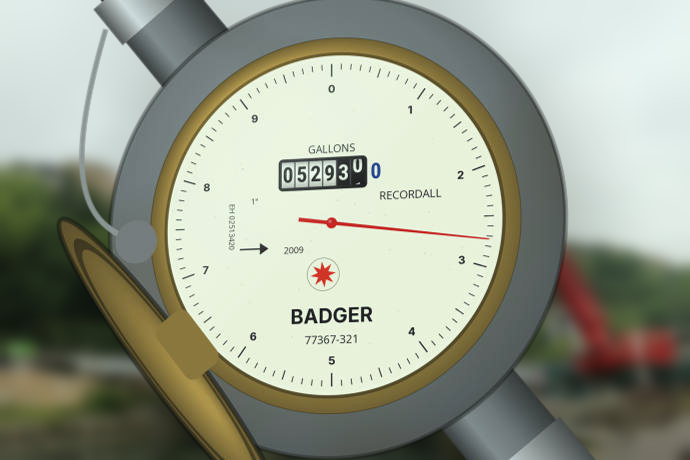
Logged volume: 529302.7 (gal)
